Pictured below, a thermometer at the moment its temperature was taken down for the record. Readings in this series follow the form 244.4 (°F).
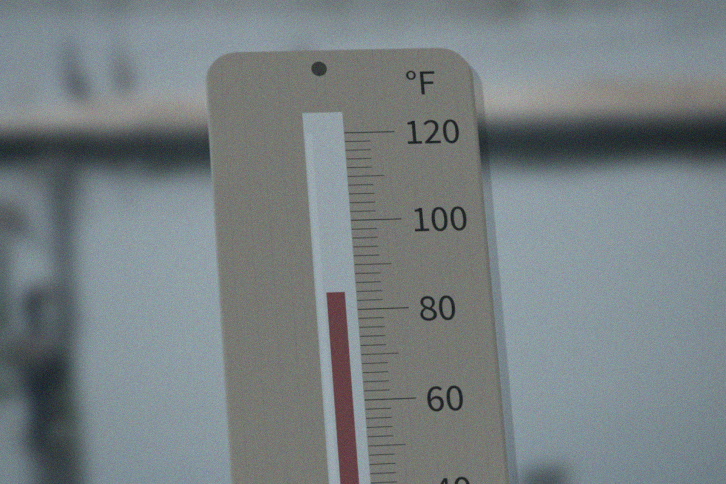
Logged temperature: 84 (°F)
